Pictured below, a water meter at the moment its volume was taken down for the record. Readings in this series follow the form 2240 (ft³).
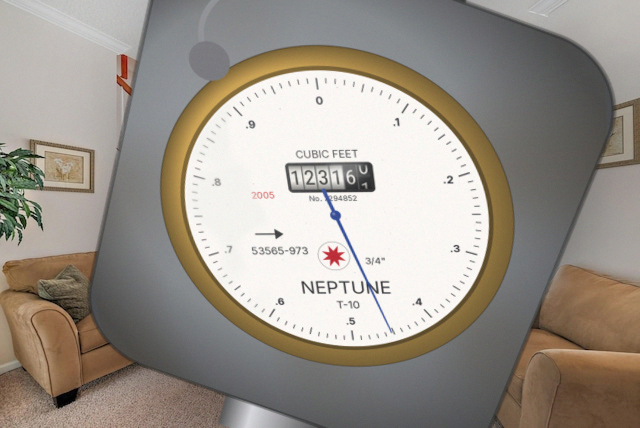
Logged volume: 123160.45 (ft³)
